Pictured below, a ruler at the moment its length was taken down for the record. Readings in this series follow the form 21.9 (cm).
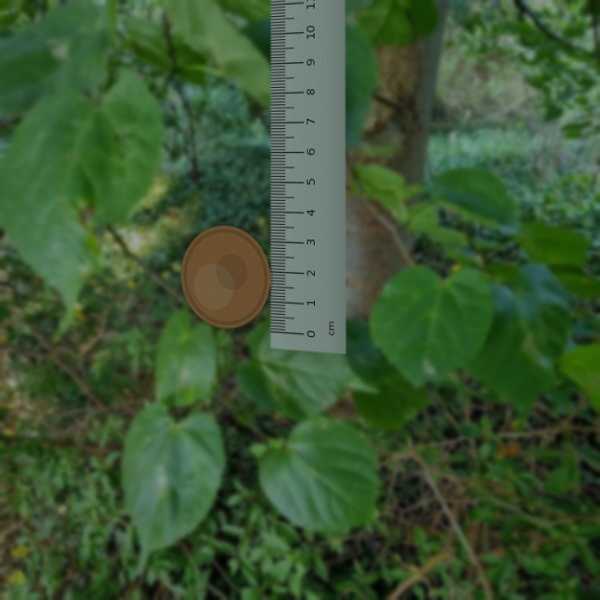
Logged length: 3.5 (cm)
